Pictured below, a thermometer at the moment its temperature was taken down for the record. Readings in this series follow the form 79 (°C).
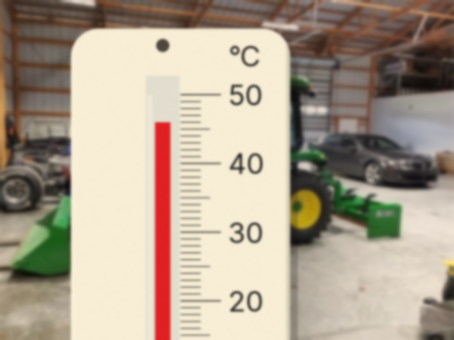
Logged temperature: 46 (°C)
